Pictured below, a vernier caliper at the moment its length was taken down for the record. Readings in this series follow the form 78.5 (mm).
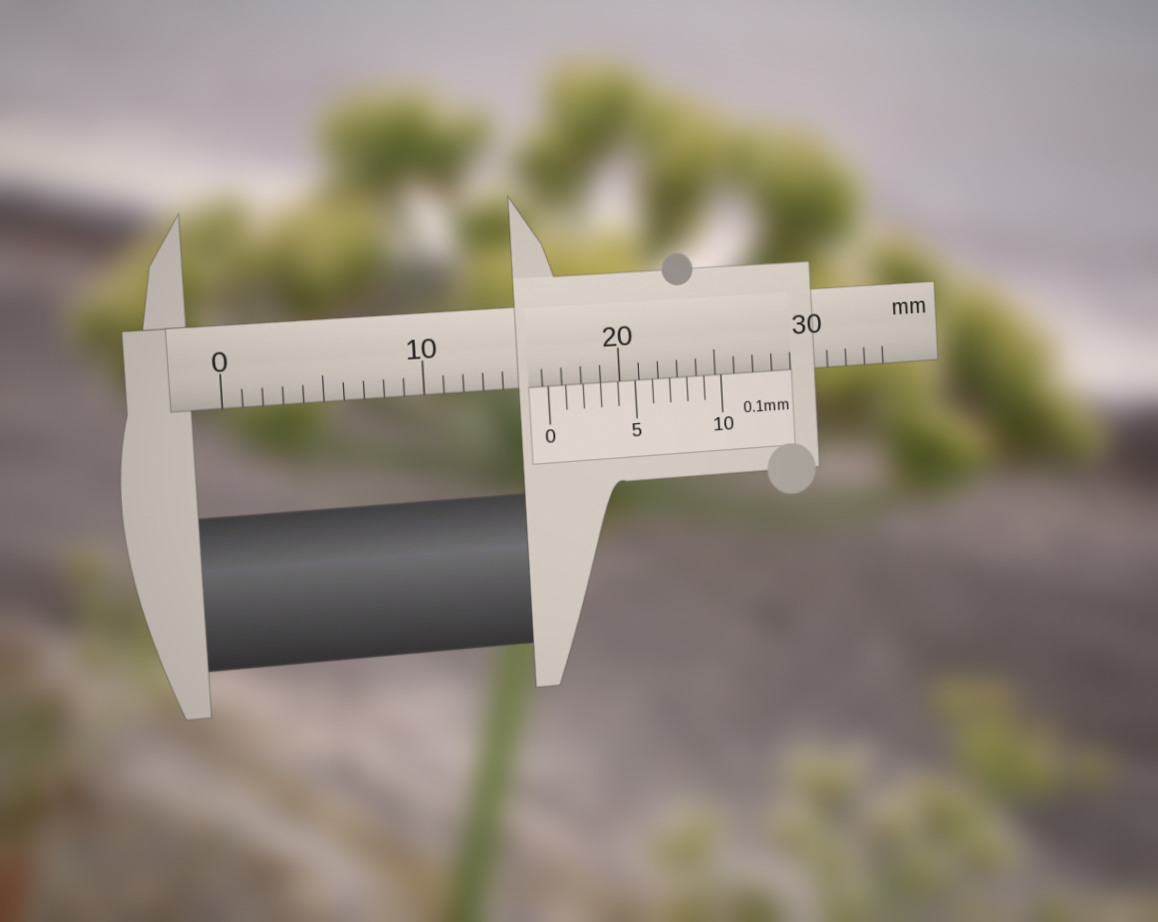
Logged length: 16.3 (mm)
